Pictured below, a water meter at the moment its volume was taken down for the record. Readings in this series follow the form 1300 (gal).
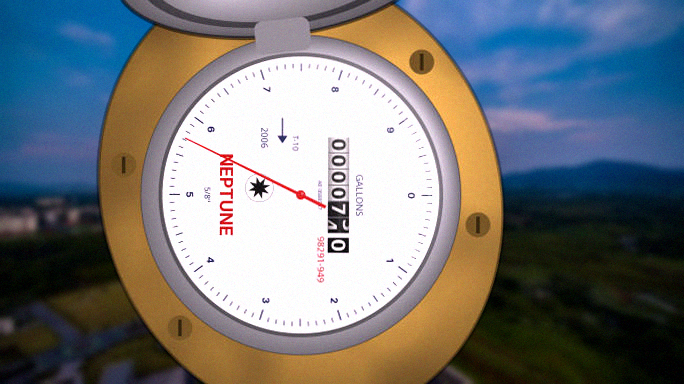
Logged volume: 735.7 (gal)
